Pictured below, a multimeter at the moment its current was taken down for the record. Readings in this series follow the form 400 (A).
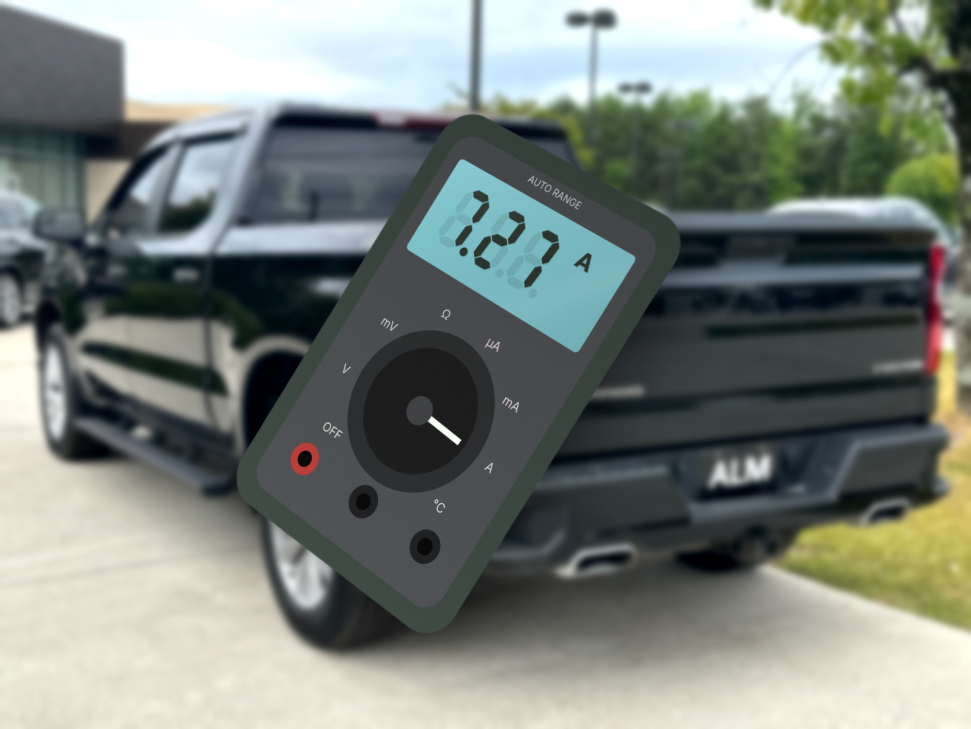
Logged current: 7.27 (A)
